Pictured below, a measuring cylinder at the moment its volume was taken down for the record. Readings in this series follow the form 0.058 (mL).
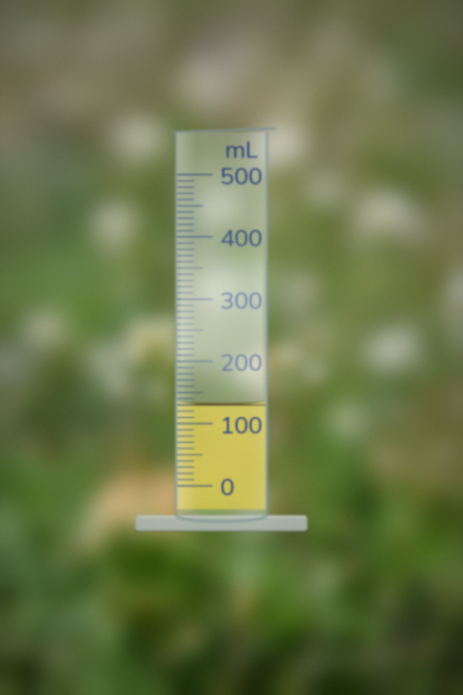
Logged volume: 130 (mL)
